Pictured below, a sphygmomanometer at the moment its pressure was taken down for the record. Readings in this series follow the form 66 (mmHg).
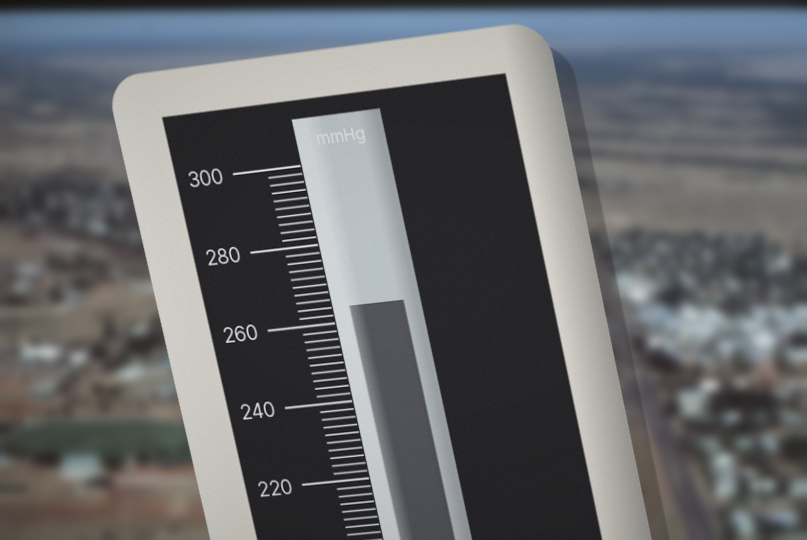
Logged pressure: 264 (mmHg)
